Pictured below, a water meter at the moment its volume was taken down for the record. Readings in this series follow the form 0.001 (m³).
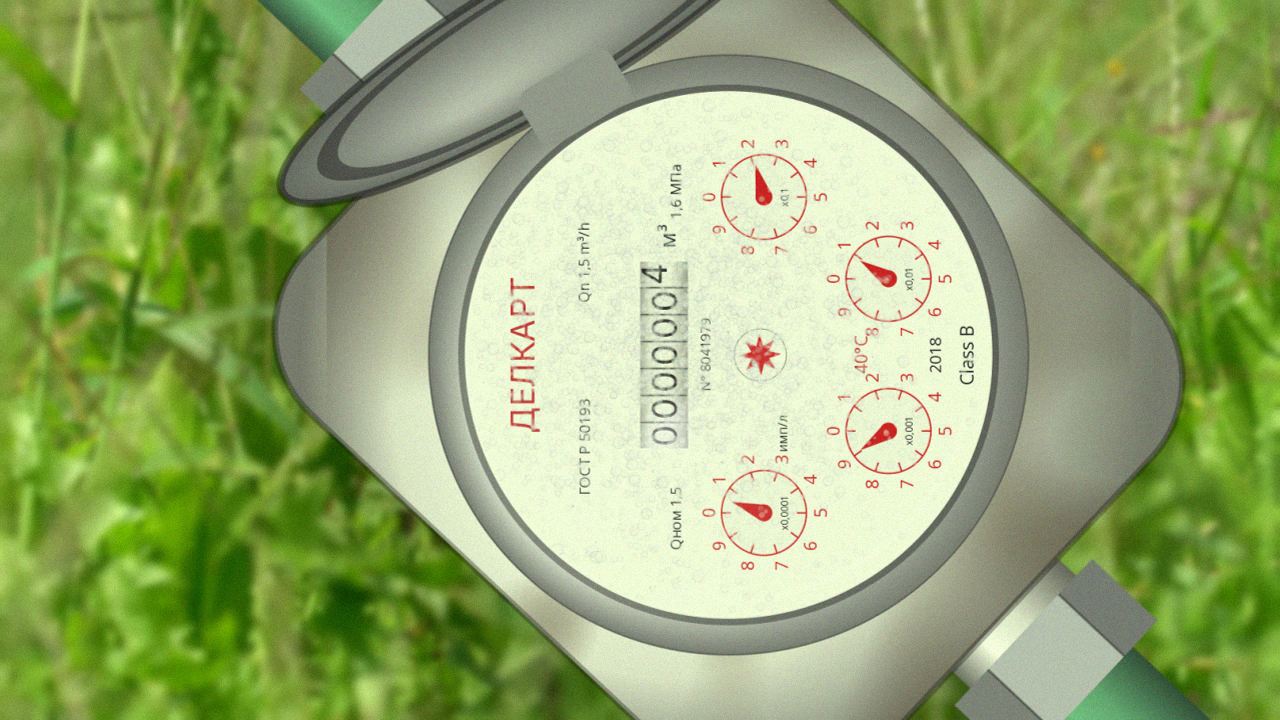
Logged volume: 4.2090 (m³)
